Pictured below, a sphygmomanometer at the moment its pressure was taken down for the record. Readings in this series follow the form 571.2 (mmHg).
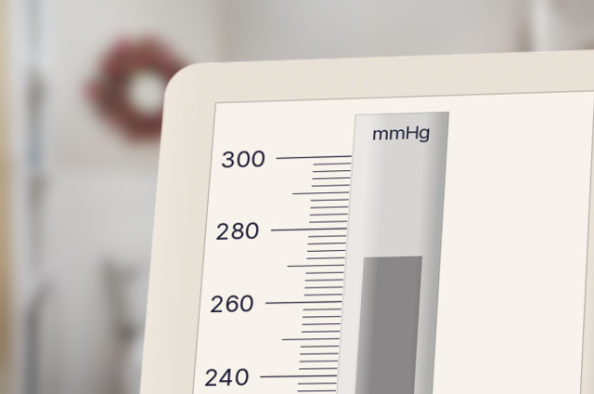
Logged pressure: 272 (mmHg)
